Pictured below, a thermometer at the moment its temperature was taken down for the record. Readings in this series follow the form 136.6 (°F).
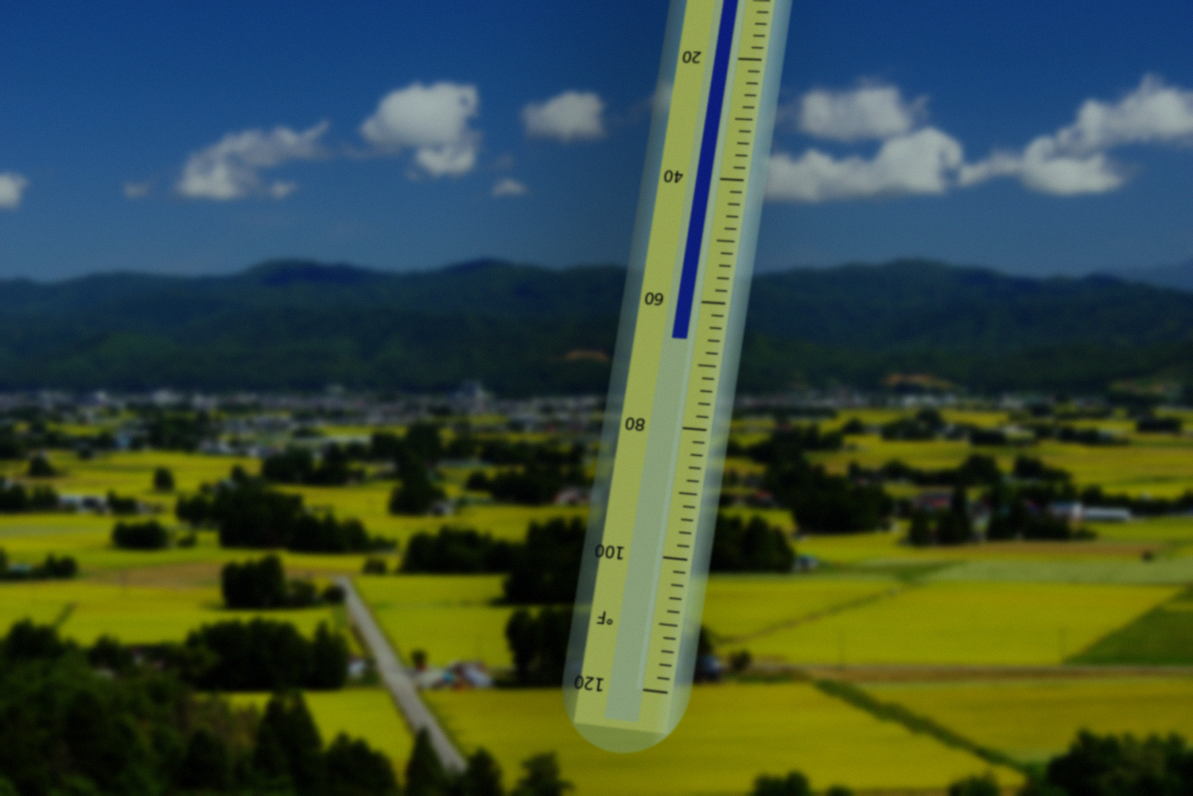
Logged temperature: 66 (°F)
